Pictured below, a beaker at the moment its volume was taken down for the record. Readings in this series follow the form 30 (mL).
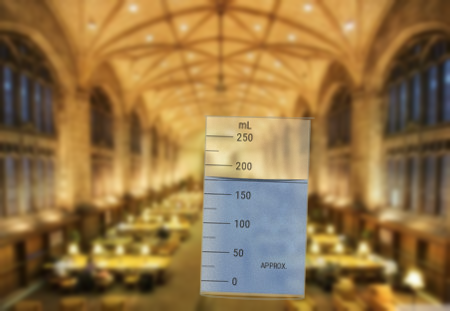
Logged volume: 175 (mL)
